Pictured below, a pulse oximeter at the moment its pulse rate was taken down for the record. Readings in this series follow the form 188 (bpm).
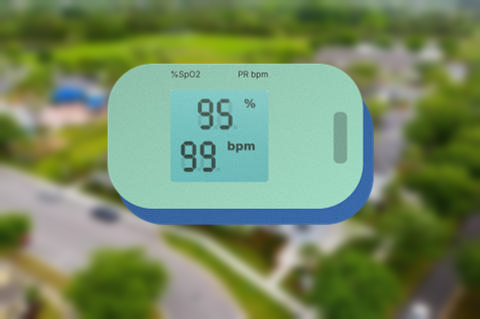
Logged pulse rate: 99 (bpm)
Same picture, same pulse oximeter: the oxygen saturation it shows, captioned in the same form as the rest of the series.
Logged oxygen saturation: 95 (%)
